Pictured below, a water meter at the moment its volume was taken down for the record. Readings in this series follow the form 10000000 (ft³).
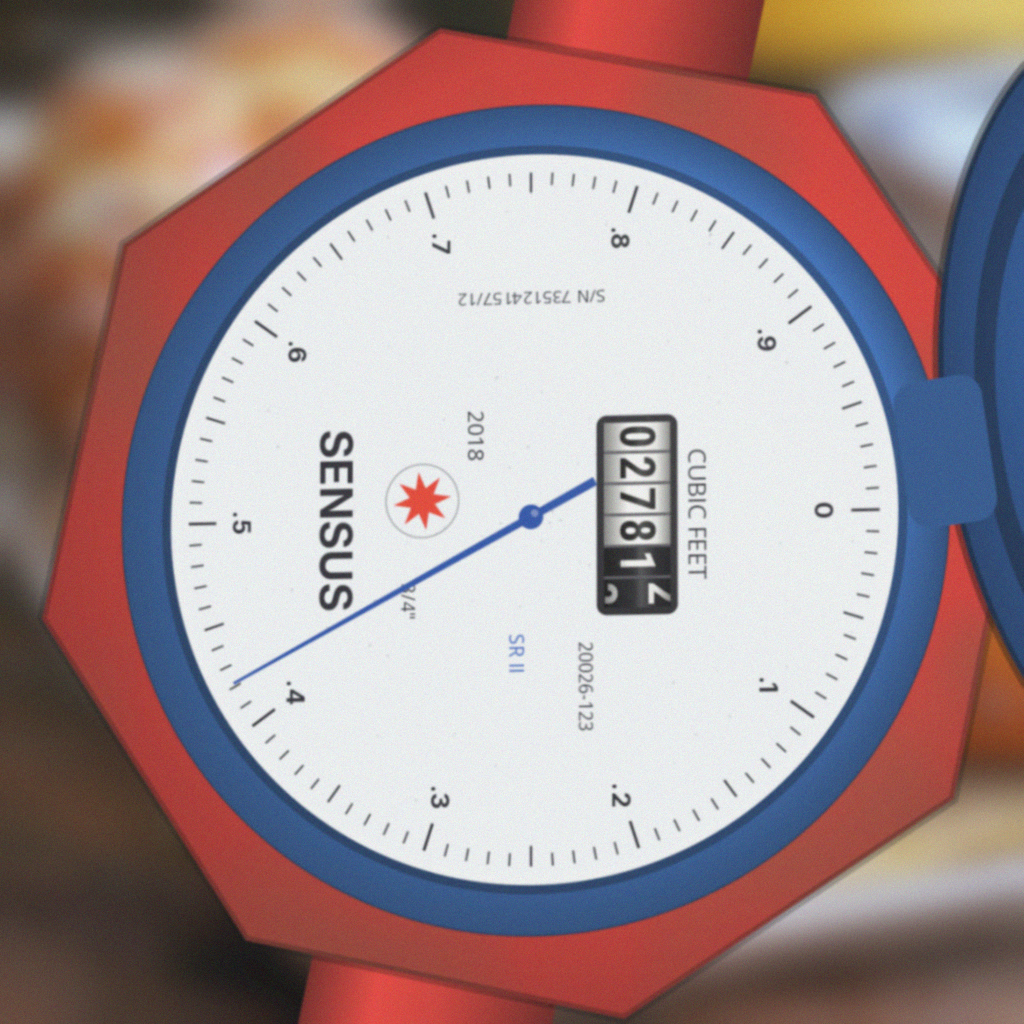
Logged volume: 27812.42 (ft³)
